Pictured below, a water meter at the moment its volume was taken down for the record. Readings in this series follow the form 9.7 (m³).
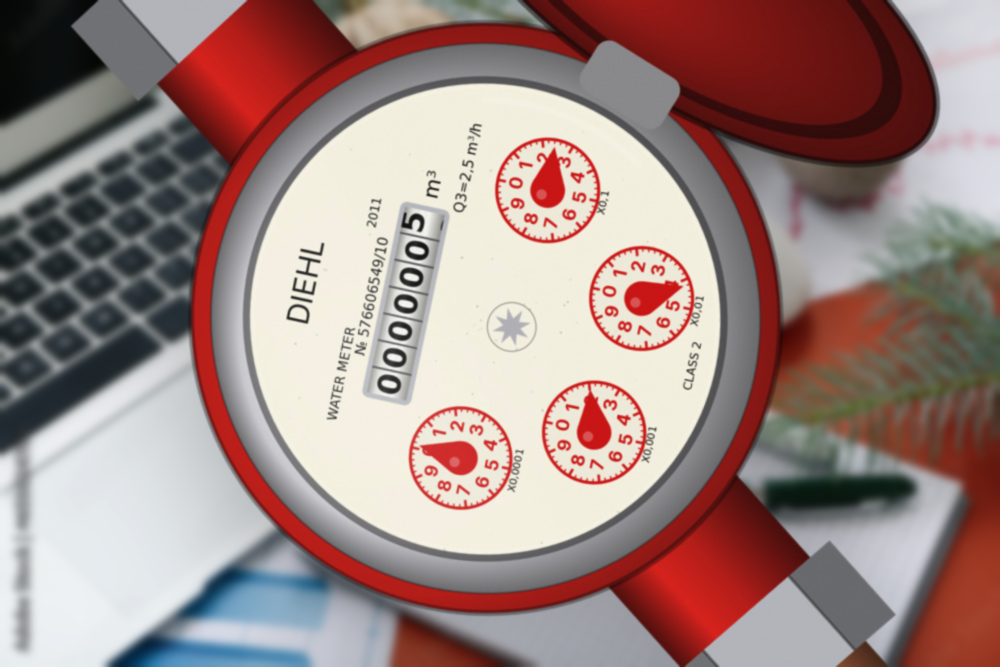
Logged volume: 5.2420 (m³)
